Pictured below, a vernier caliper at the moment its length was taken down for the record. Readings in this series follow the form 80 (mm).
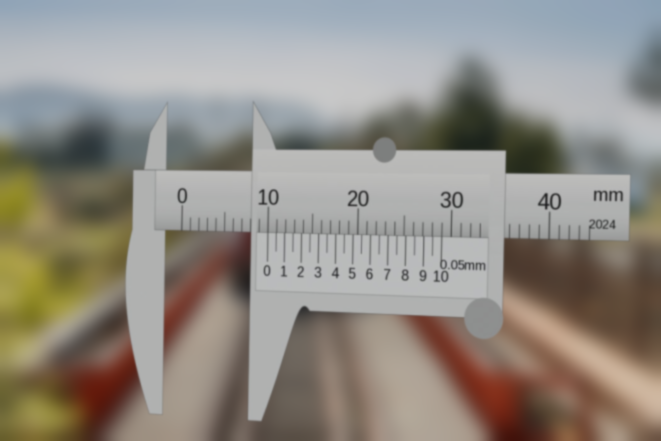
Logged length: 10.0 (mm)
